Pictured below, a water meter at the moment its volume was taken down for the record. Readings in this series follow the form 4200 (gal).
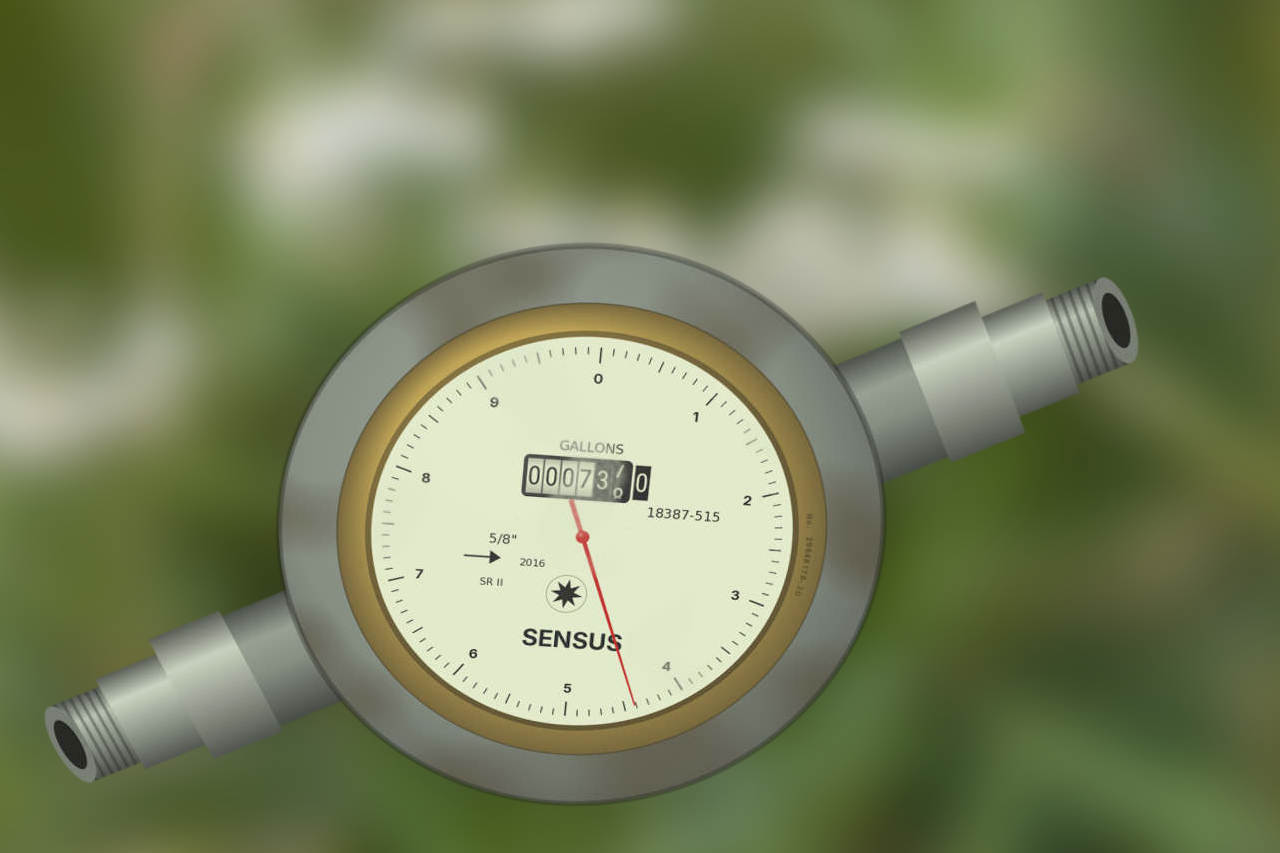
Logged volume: 7374.4 (gal)
